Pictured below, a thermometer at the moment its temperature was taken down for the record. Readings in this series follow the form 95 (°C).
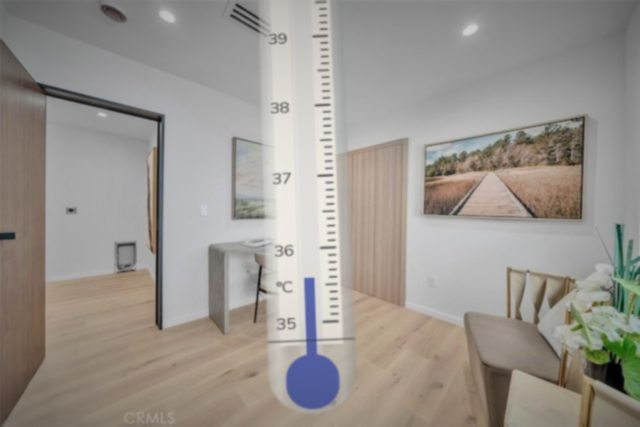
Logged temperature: 35.6 (°C)
